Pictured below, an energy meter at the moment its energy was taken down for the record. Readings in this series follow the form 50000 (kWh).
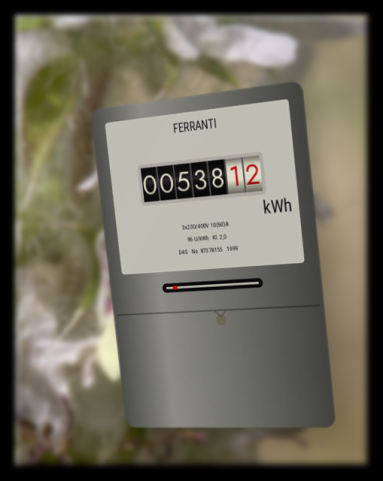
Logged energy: 538.12 (kWh)
